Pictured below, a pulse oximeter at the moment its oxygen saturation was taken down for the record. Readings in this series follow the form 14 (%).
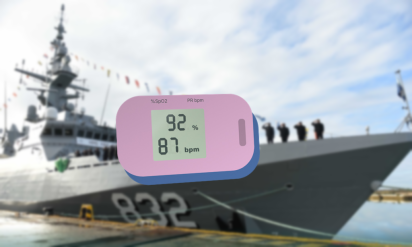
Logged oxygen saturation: 92 (%)
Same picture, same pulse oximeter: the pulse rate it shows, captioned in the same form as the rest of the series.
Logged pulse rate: 87 (bpm)
